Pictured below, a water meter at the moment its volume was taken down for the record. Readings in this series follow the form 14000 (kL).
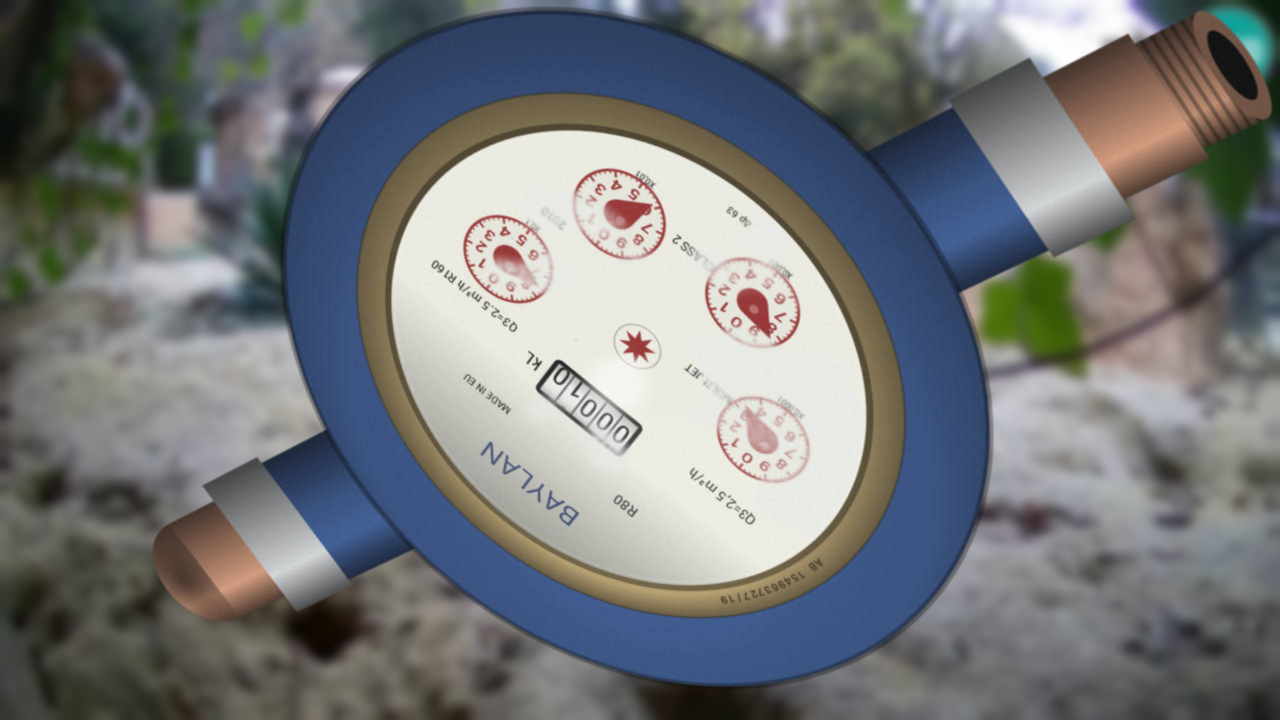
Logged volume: 9.7583 (kL)
